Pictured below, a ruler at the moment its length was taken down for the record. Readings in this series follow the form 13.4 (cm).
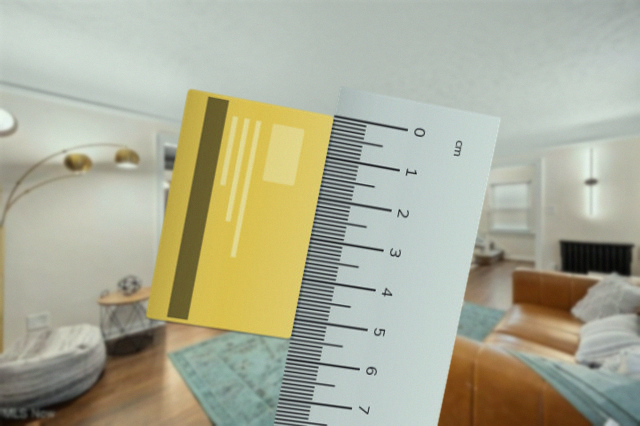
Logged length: 5.5 (cm)
